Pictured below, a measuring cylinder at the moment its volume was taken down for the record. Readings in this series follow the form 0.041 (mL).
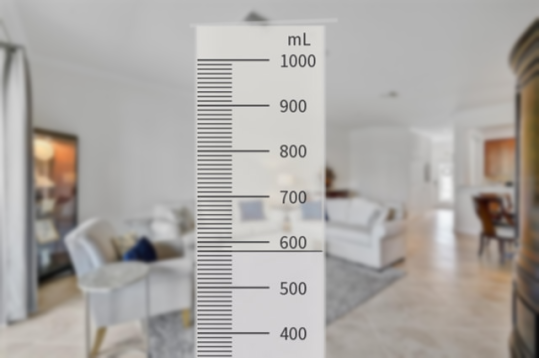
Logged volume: 580 (mL)
